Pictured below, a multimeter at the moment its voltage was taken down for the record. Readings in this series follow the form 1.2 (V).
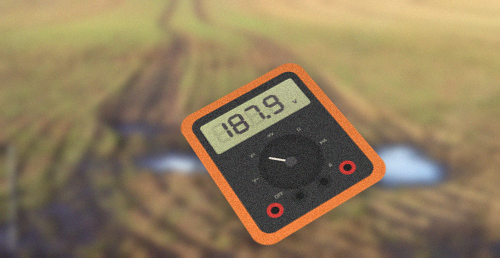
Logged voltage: 187.9 (V)
